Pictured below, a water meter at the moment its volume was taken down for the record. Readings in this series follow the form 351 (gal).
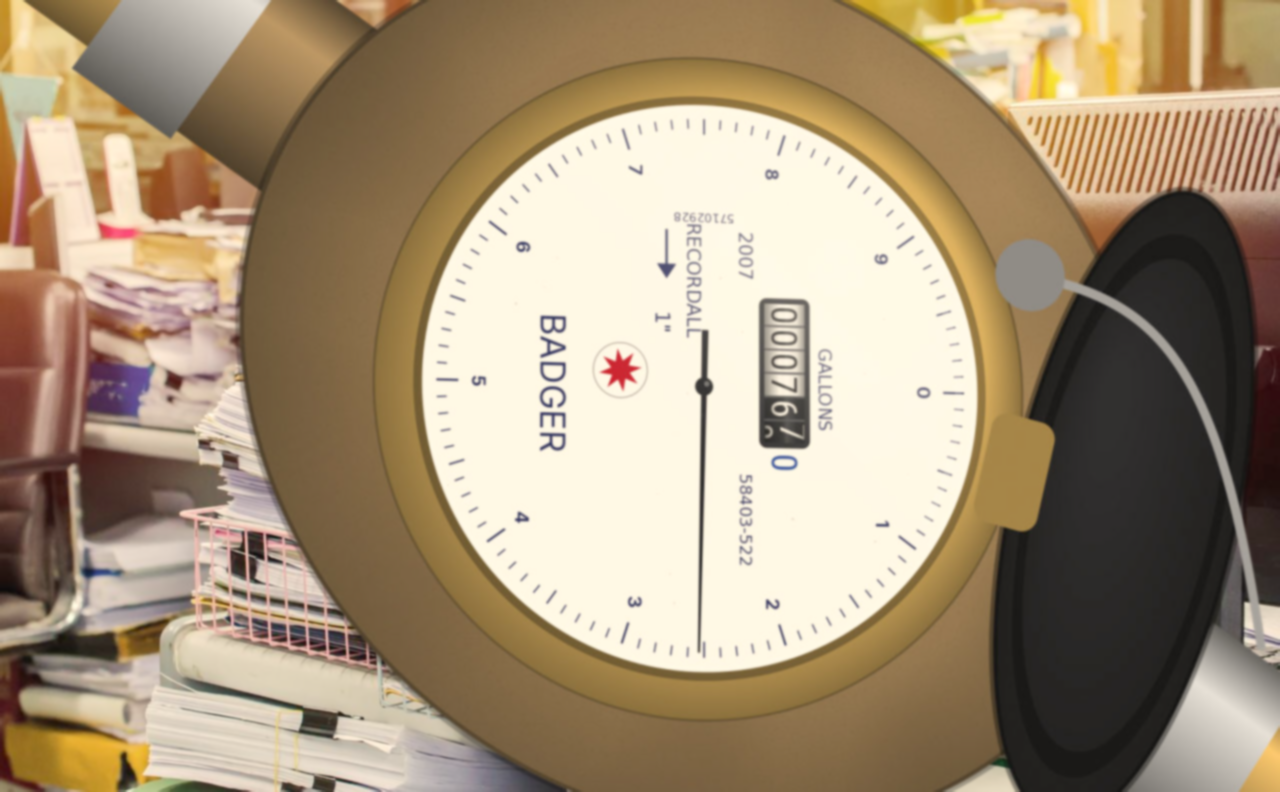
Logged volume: 7672.5 (gal)
